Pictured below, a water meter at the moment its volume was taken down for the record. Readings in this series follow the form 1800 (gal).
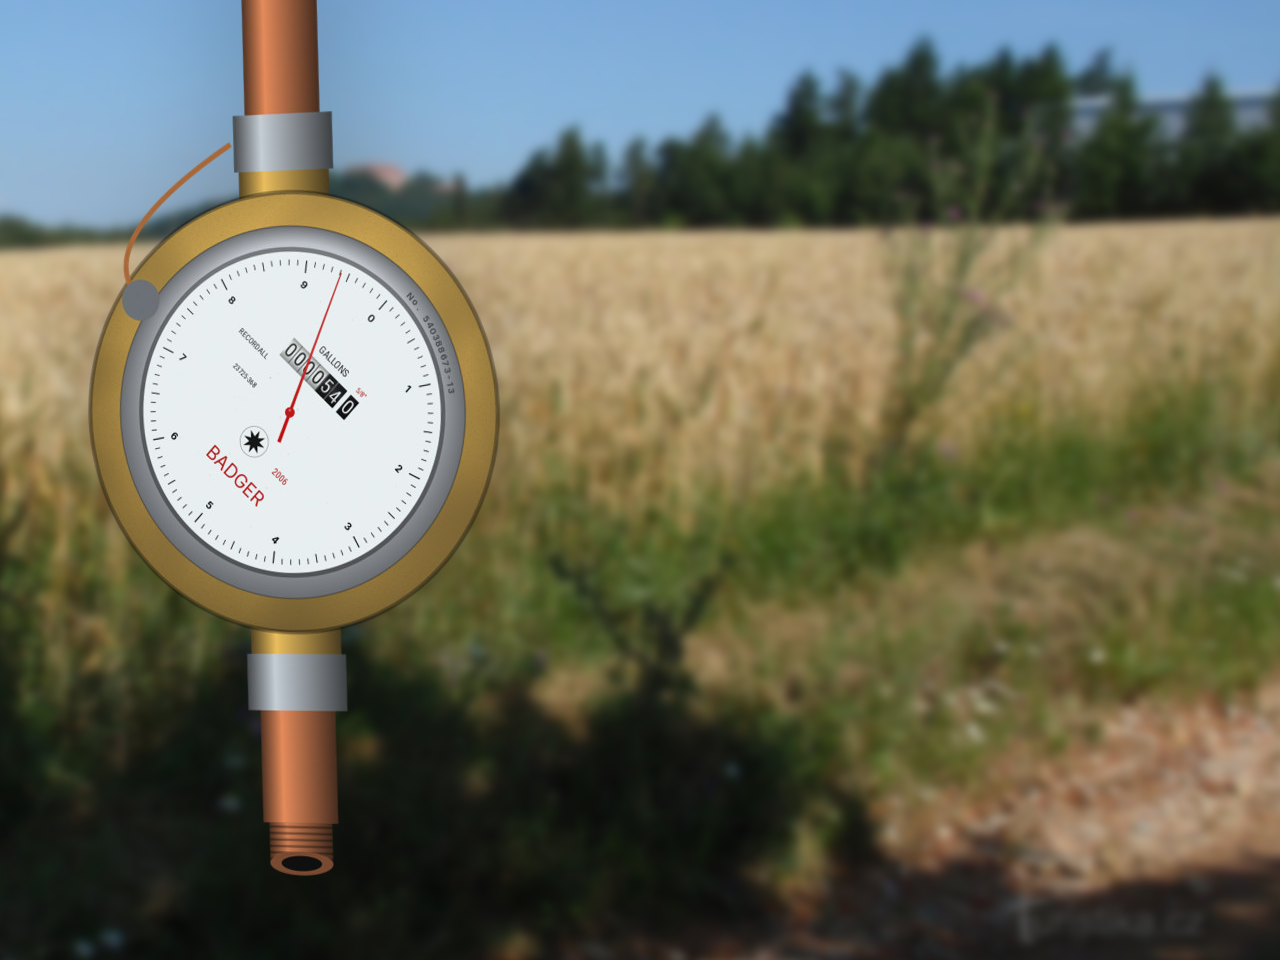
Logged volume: 539.4 (gal)
